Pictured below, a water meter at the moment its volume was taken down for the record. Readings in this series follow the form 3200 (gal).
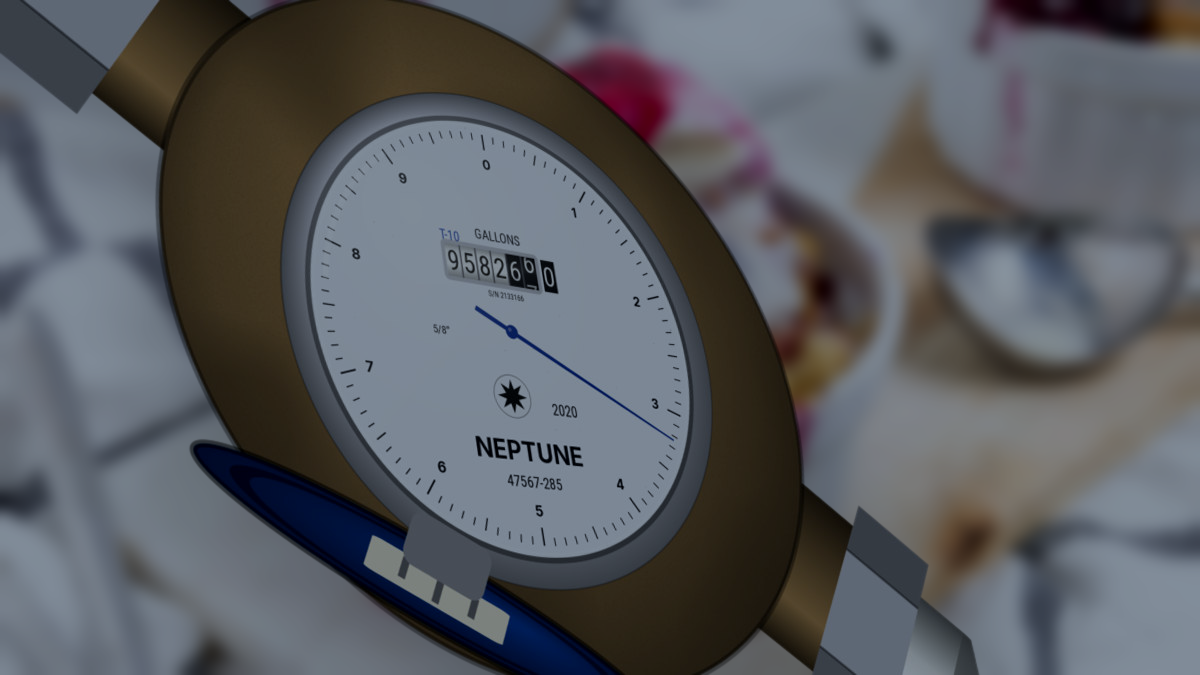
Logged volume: 9582663.2 (gal)
